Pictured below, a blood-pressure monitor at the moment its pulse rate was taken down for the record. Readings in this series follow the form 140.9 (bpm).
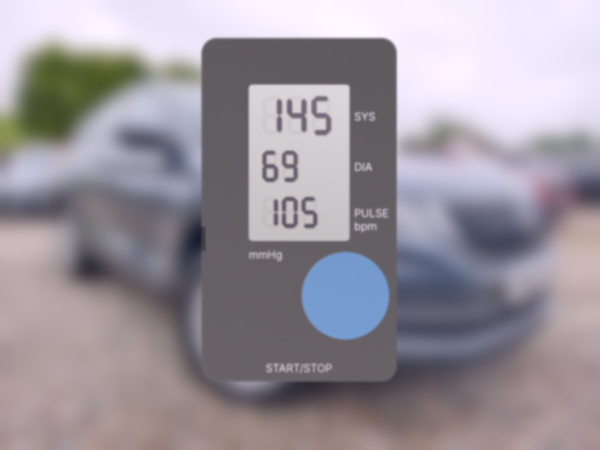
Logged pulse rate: 105 (bpm)
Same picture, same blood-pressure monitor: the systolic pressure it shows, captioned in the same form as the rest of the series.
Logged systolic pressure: 145 (mmHg)
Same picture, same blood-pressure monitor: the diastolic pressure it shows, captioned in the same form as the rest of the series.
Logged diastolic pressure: 69 (mmHg)
